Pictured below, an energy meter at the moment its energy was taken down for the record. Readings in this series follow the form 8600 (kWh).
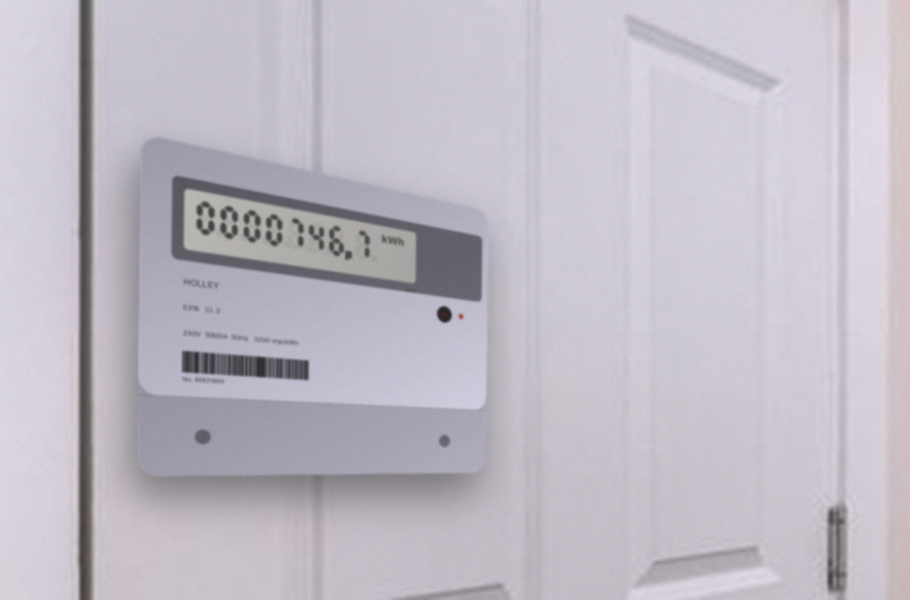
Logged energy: 746.7 (kWh)
